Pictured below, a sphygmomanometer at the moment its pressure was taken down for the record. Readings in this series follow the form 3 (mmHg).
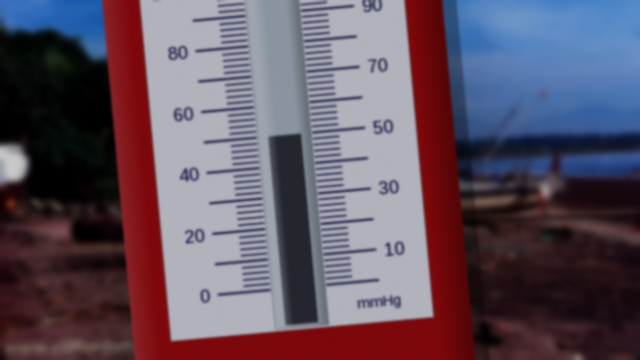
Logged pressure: 50 (mmHg)
